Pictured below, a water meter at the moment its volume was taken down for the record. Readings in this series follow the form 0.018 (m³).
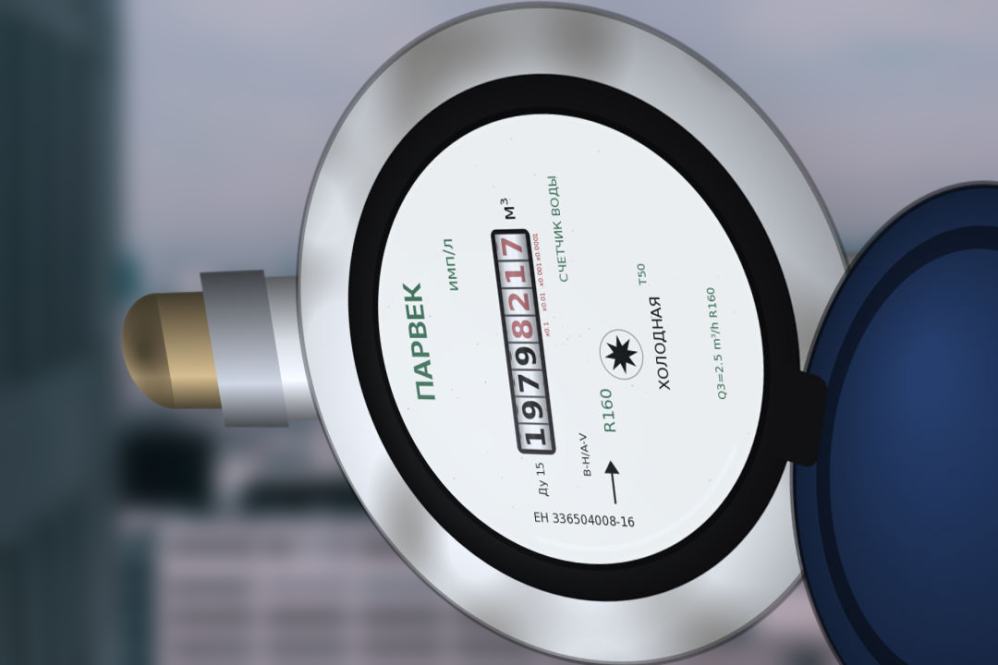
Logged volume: 1979.8217 (m³)
